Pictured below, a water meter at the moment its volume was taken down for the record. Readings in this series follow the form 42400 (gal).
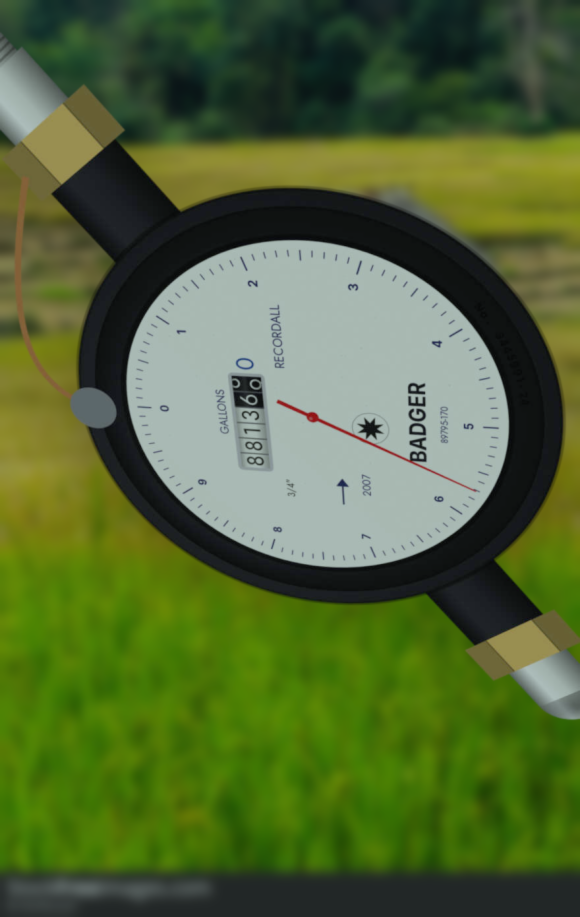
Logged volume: 8813685.7 (gal)
